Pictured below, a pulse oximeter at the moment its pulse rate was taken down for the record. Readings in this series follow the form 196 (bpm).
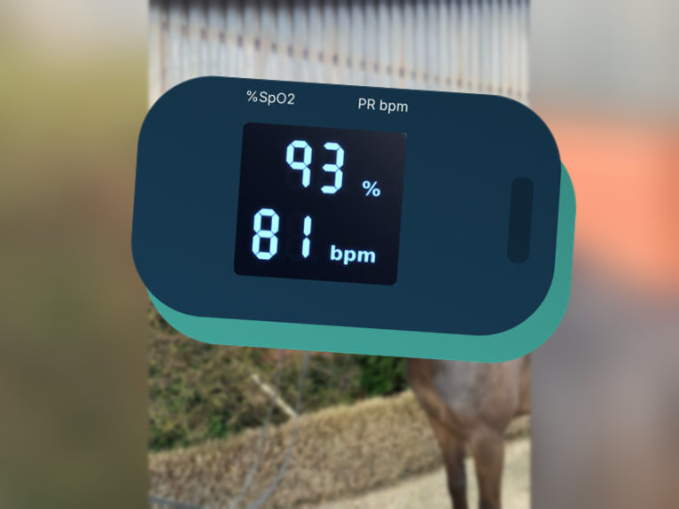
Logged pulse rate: 81 (bpm)
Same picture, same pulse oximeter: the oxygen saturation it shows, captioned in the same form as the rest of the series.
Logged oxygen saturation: 93 (%)
